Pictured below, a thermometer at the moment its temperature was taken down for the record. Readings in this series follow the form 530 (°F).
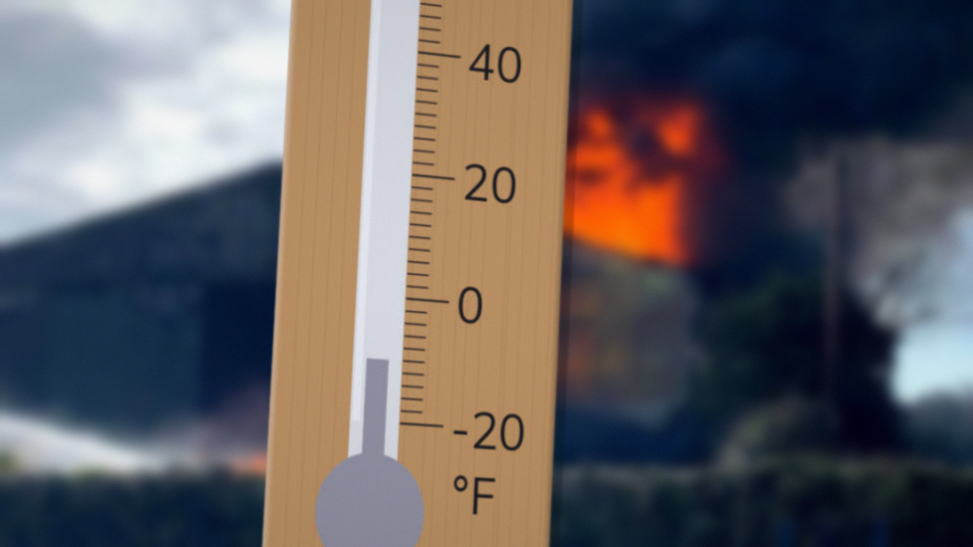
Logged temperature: -10 (°F)
